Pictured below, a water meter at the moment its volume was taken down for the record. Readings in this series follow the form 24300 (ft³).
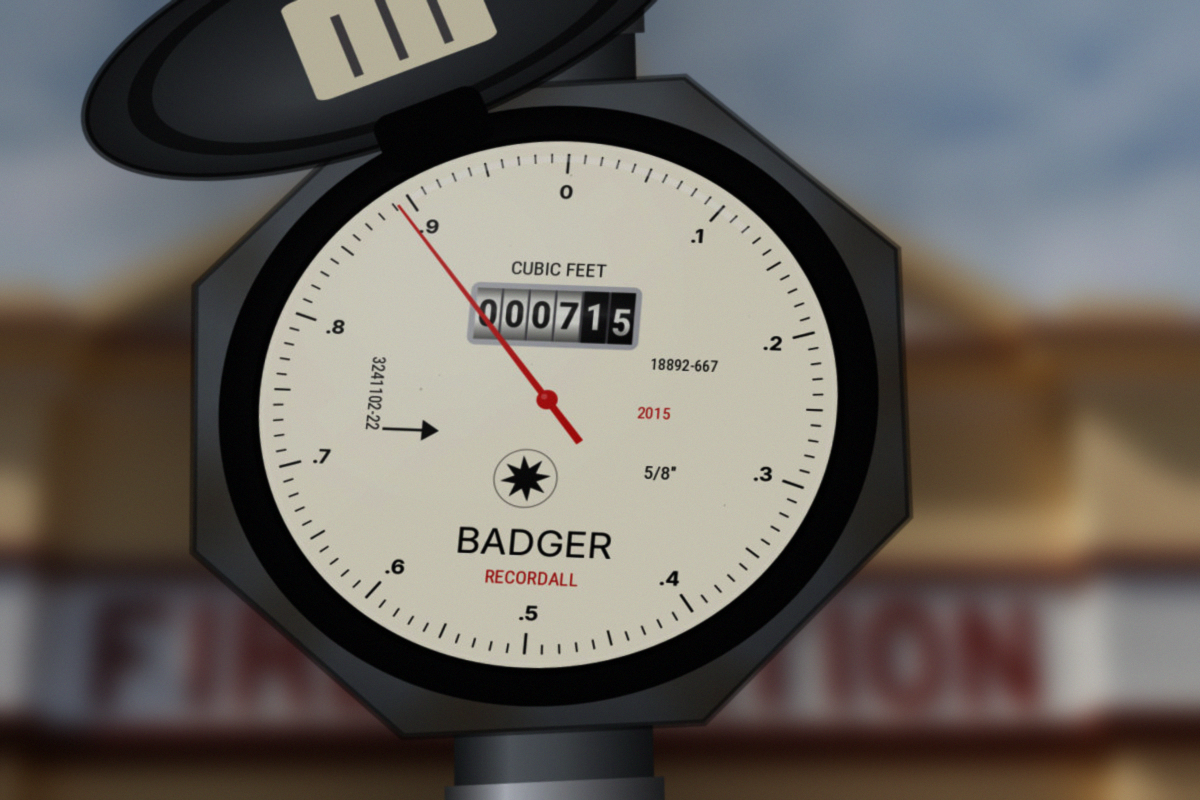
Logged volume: 714.89 (ft³)
